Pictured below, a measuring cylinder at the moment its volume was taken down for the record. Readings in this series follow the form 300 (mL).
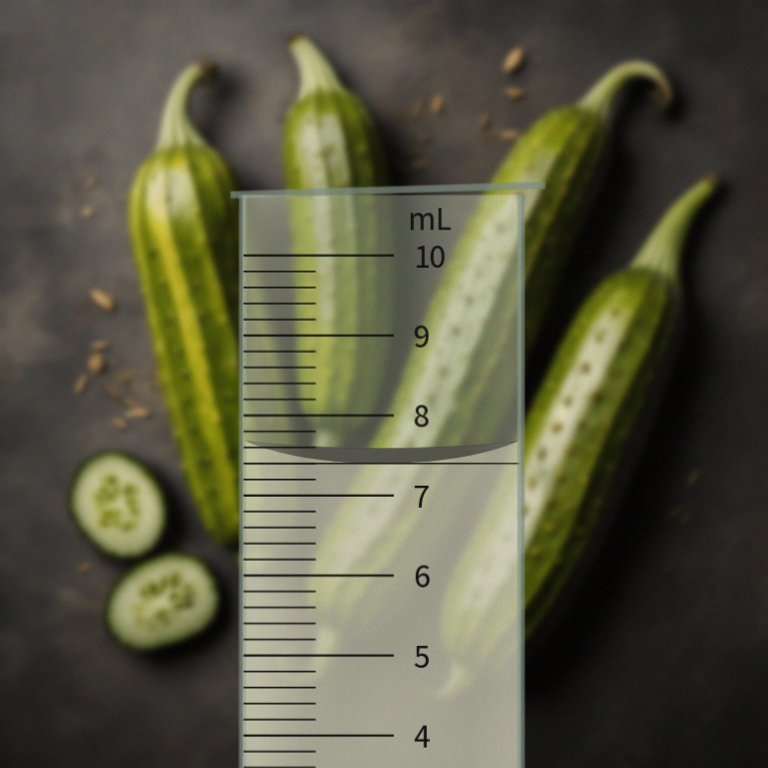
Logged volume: 7.4 (mL)
